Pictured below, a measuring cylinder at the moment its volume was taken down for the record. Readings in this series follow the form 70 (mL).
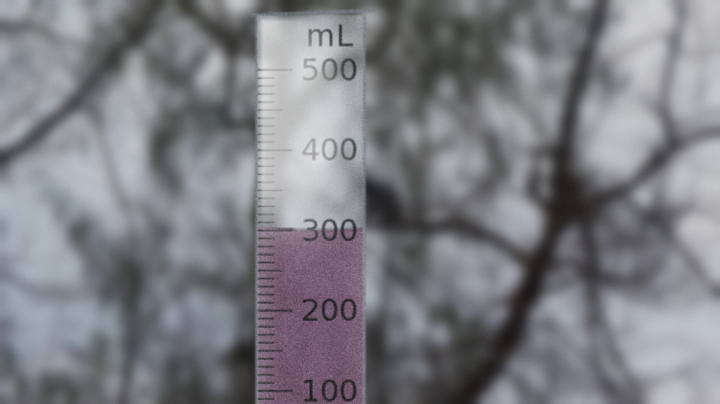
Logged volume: 300 (mL)
